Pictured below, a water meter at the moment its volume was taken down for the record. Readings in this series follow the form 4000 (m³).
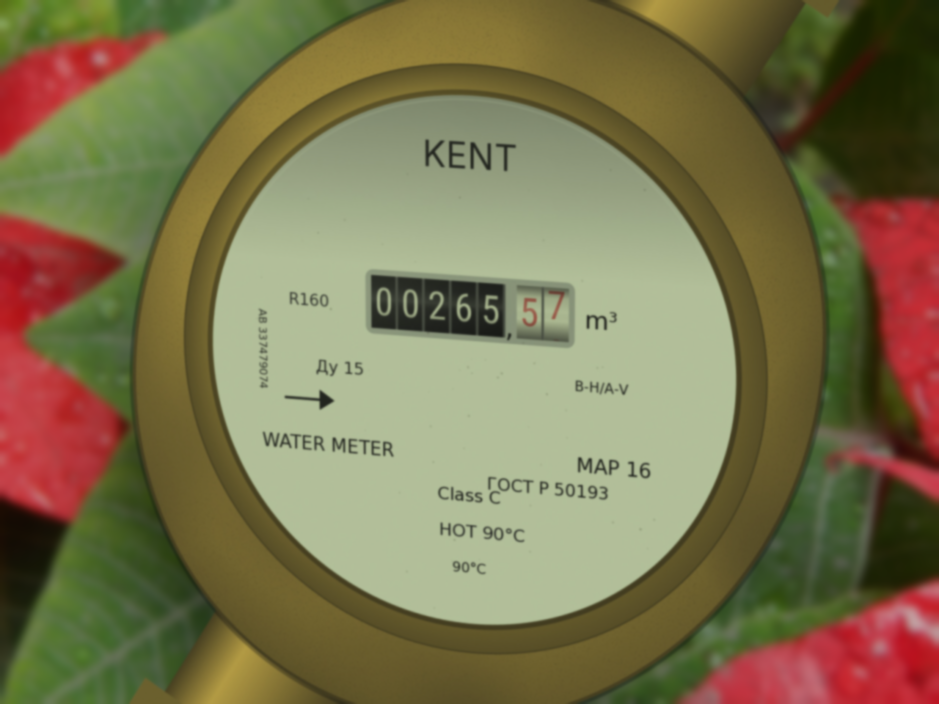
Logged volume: 265.57 (m³)
